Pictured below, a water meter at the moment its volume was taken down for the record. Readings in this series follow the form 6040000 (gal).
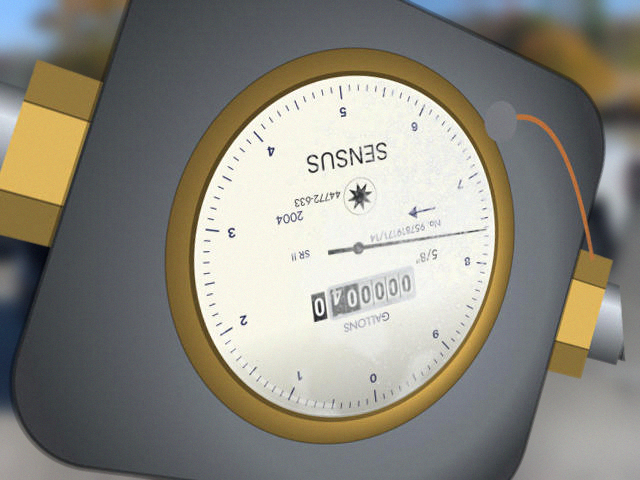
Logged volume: 37.6 (gal)
